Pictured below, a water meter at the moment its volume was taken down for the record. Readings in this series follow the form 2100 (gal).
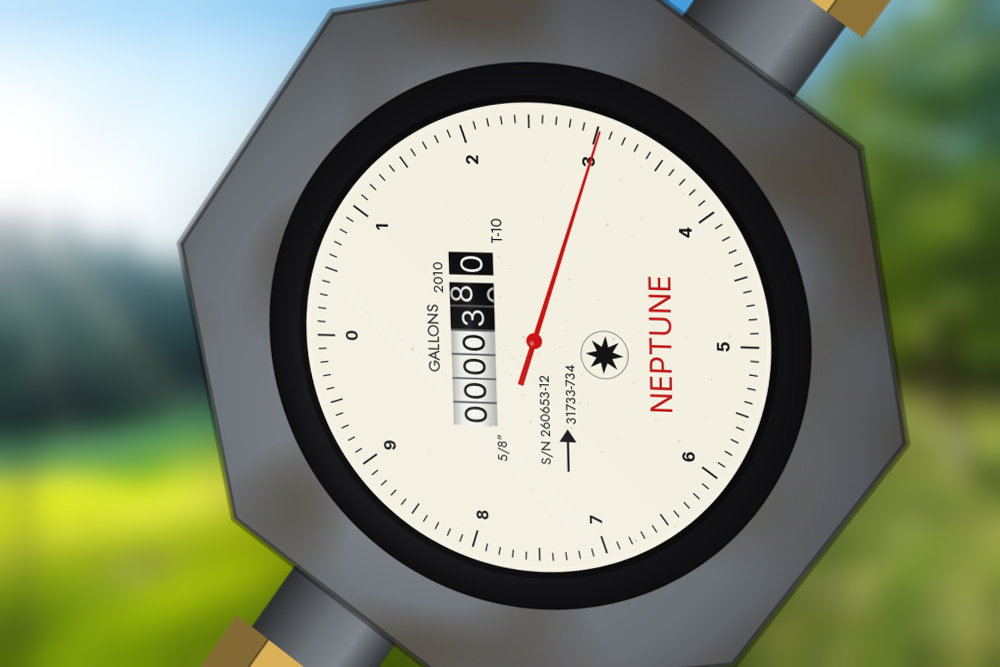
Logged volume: 383.0 (gal)
